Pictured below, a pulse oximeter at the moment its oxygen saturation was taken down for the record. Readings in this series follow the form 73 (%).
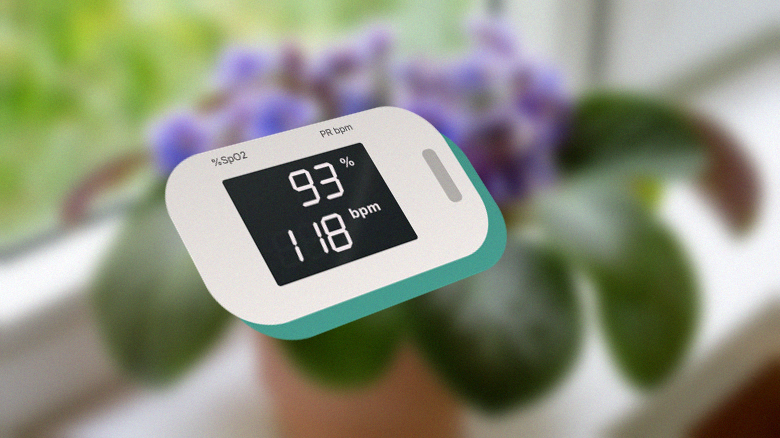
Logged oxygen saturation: 93 (%)
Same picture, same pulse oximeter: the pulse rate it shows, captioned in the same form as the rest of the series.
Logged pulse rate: 118 (bpm)
